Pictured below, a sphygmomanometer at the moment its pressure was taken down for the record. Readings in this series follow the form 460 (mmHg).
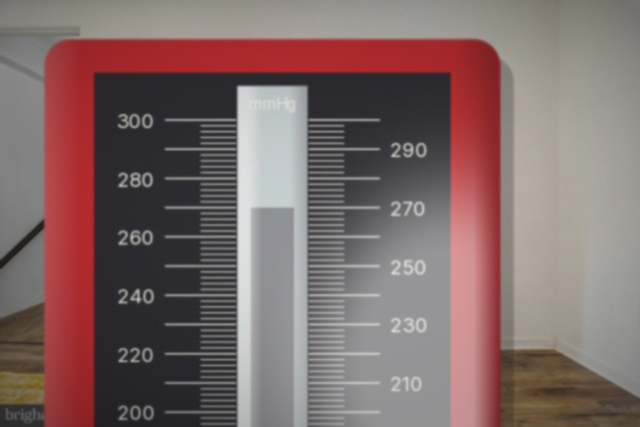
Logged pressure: 270 (mmHg)
